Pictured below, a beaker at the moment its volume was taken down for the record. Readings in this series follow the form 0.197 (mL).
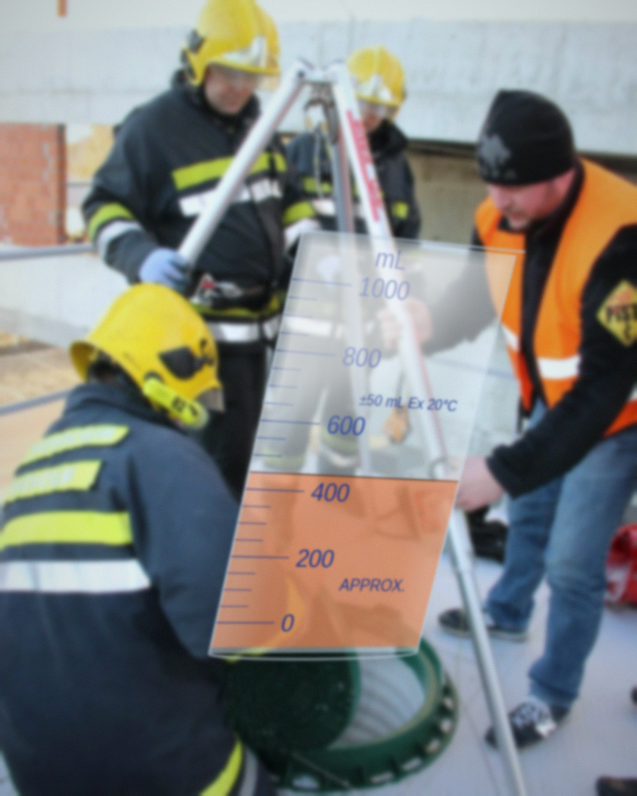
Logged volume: 450 (mL)
